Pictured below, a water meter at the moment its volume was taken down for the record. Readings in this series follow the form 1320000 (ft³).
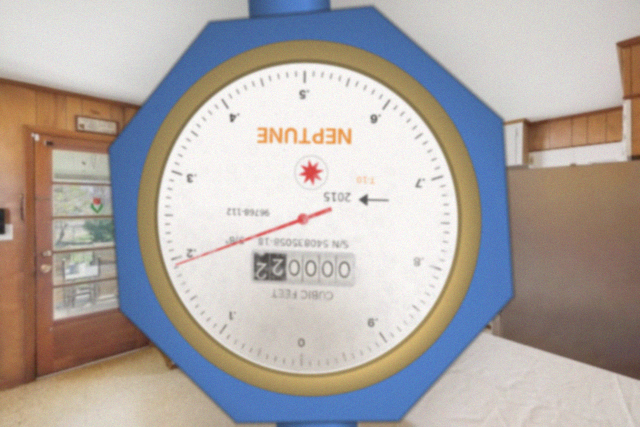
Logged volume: 22.19 (ft³)
